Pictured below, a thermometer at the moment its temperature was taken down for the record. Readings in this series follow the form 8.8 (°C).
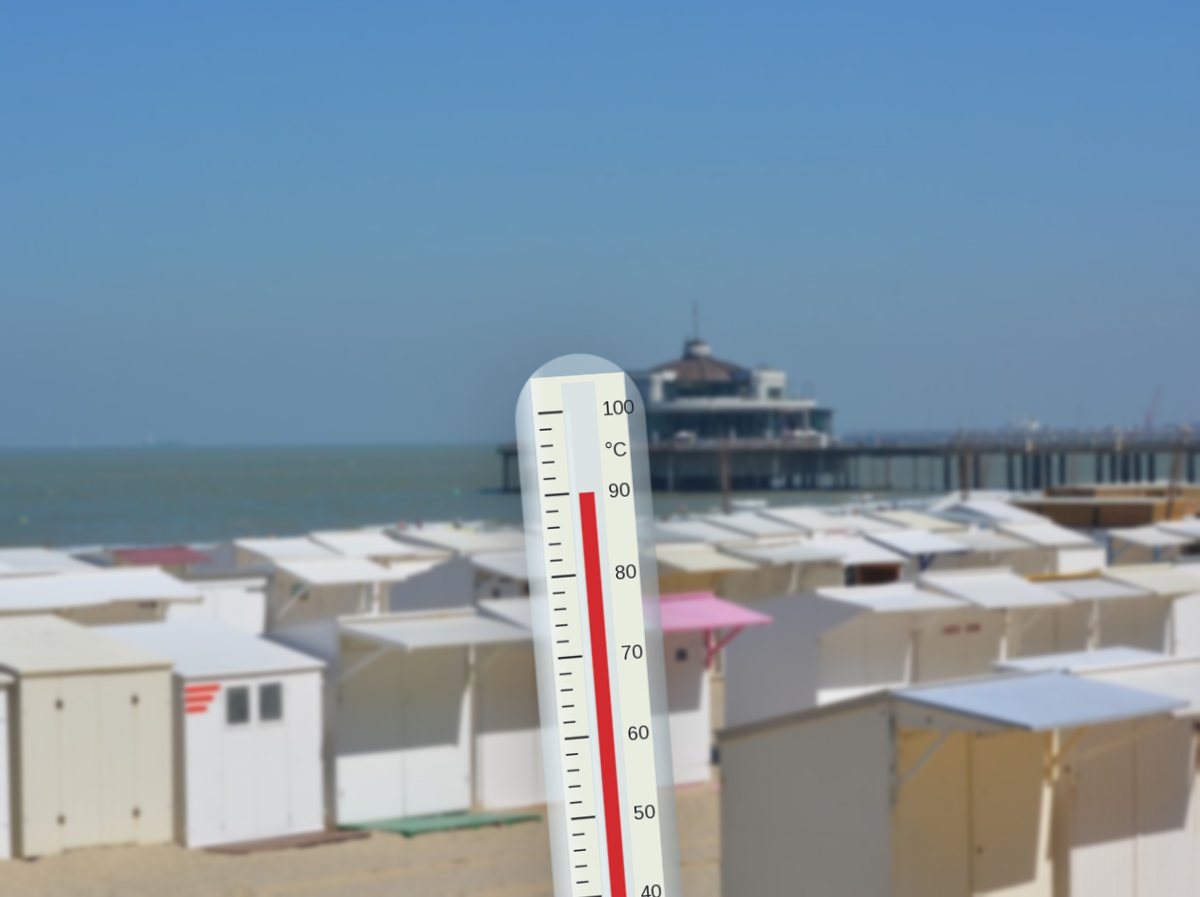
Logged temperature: 90 (°C)
